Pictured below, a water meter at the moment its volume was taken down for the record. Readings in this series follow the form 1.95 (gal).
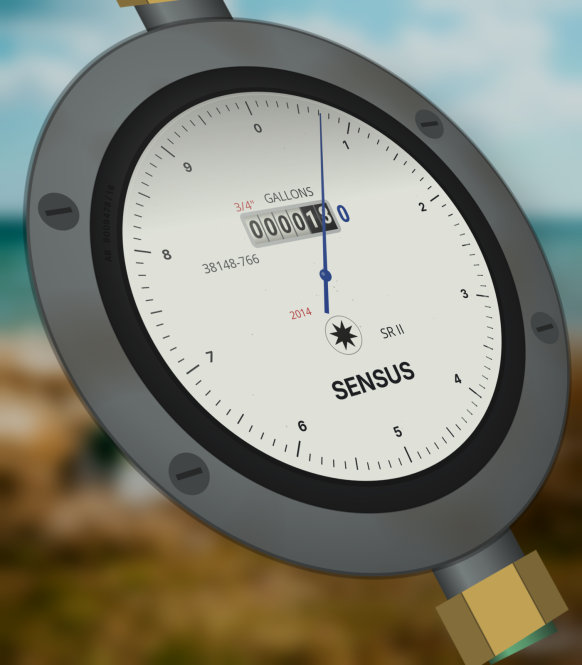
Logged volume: 180.7 (gal)
